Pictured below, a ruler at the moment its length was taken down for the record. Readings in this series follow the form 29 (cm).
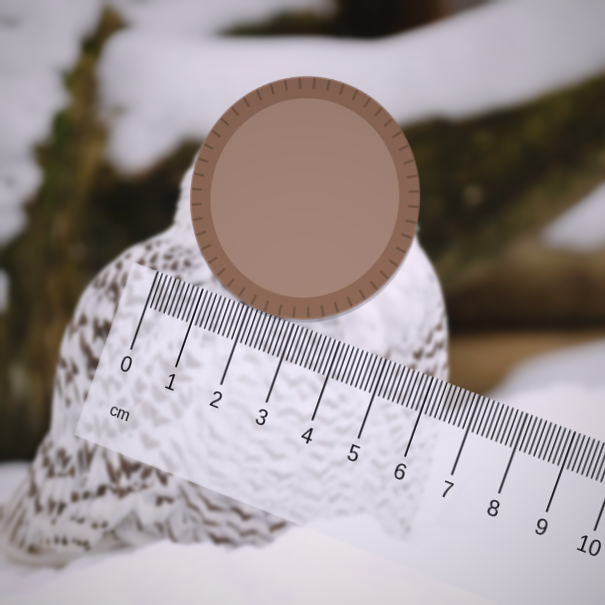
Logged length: 4.7 (cm)
